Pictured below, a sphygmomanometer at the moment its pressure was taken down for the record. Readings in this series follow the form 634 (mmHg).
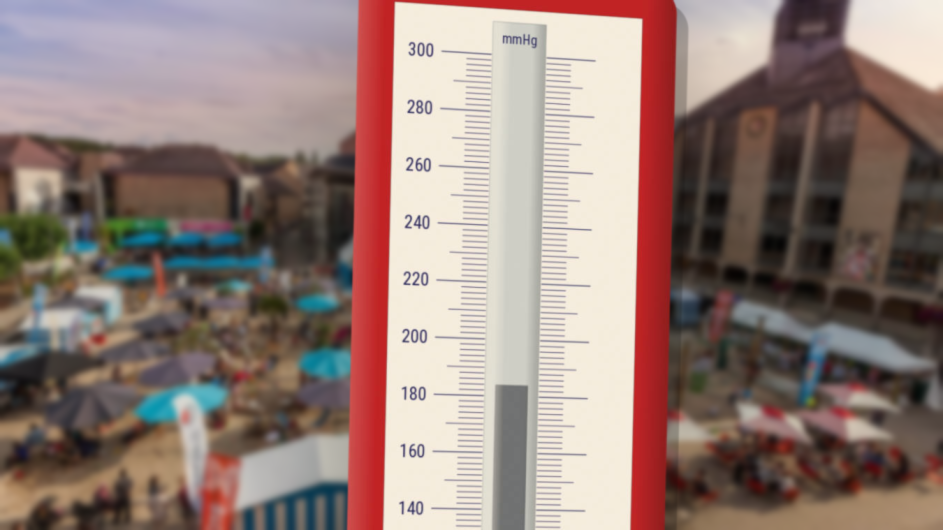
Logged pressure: 184 (mmHg)
